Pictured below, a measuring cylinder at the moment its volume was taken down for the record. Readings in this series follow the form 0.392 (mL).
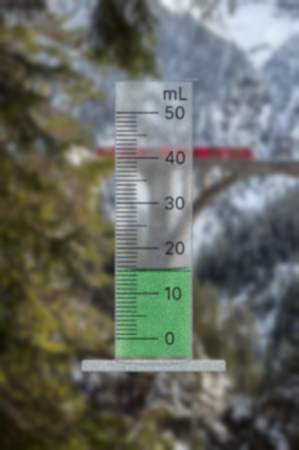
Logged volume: 15 (mL)
